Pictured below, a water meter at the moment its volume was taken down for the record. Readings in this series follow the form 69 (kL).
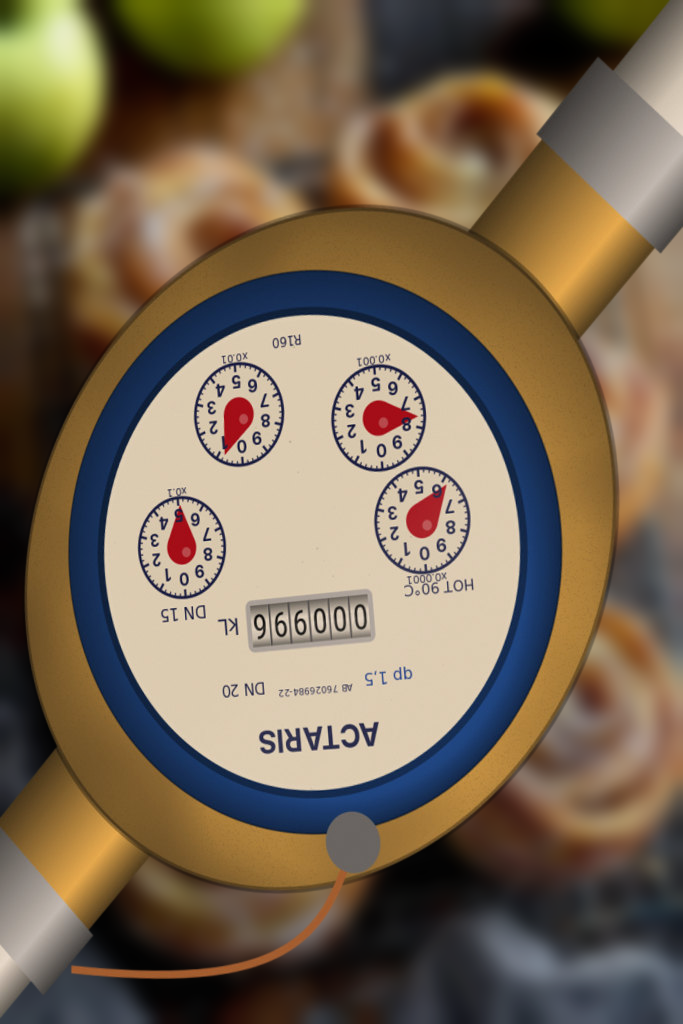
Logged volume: 996.5076 (kL)
